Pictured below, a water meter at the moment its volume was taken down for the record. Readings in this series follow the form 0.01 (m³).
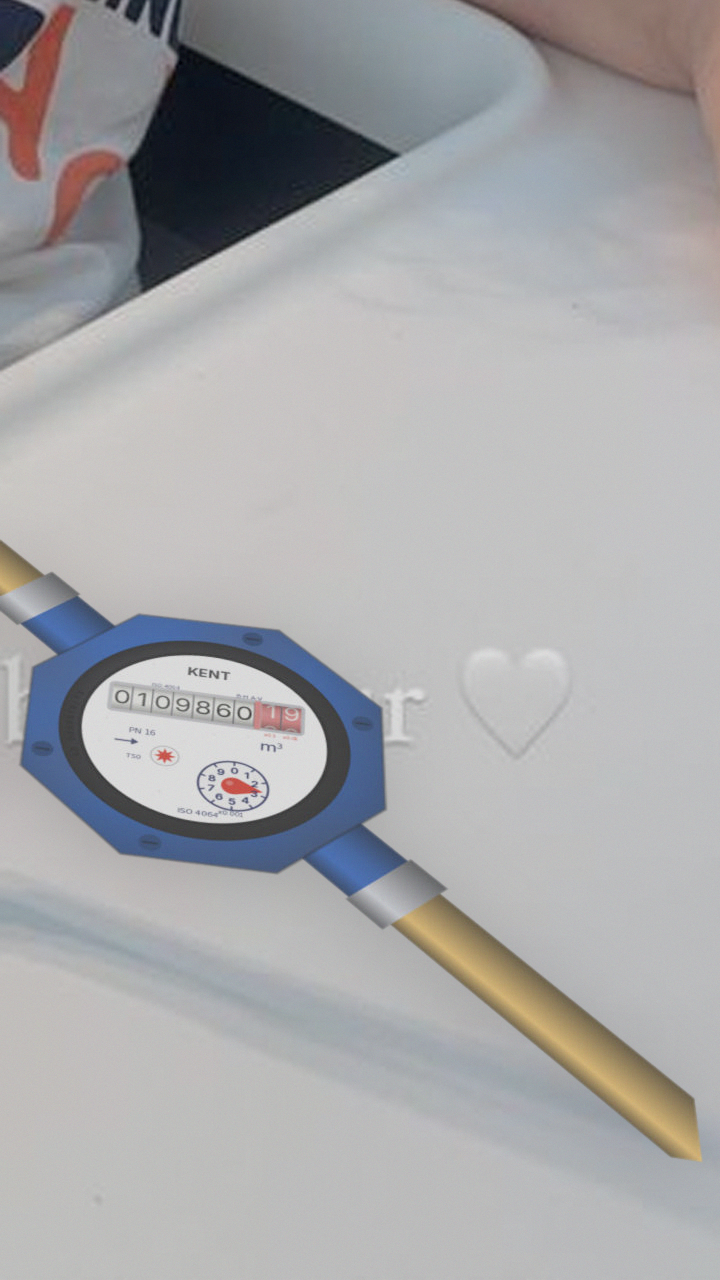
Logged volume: 109860.192 (m³)
